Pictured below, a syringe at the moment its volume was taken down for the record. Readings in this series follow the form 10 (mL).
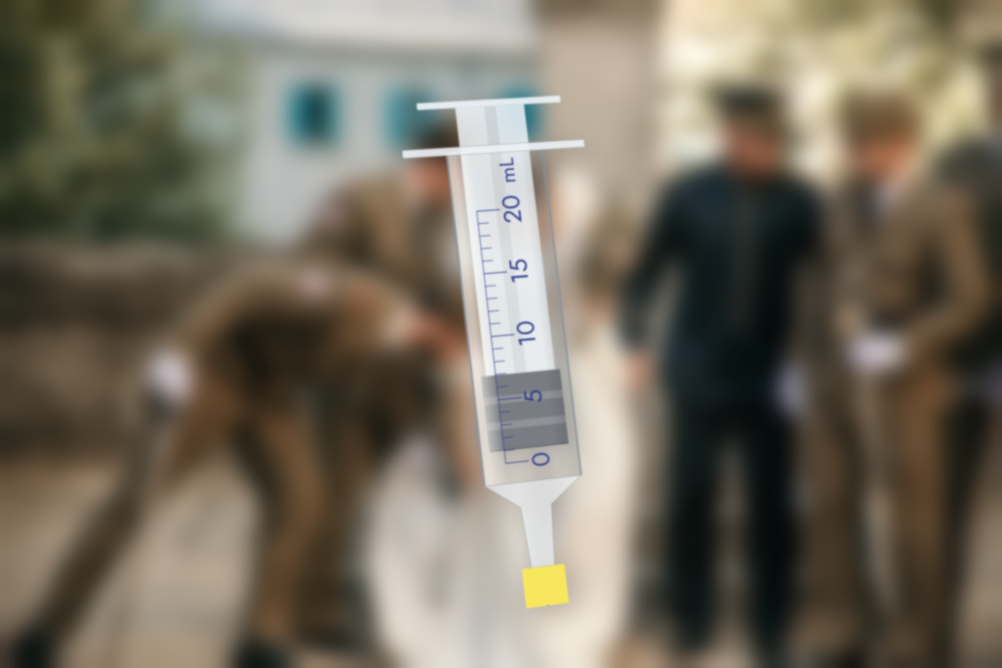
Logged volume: 1 (mL)
